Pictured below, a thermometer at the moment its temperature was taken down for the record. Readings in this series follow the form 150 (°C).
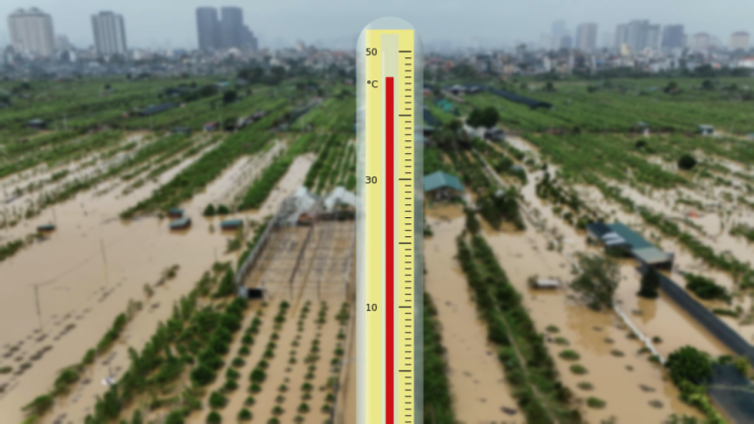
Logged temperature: 46 (°C)
